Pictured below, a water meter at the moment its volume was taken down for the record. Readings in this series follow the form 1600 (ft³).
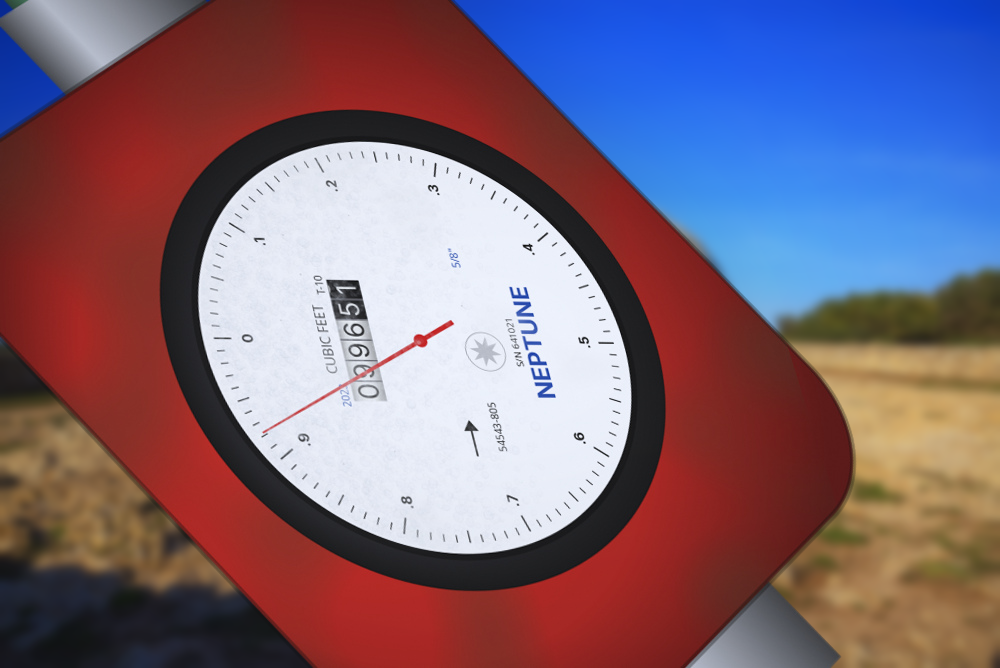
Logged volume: 99650.92 (ft³)
